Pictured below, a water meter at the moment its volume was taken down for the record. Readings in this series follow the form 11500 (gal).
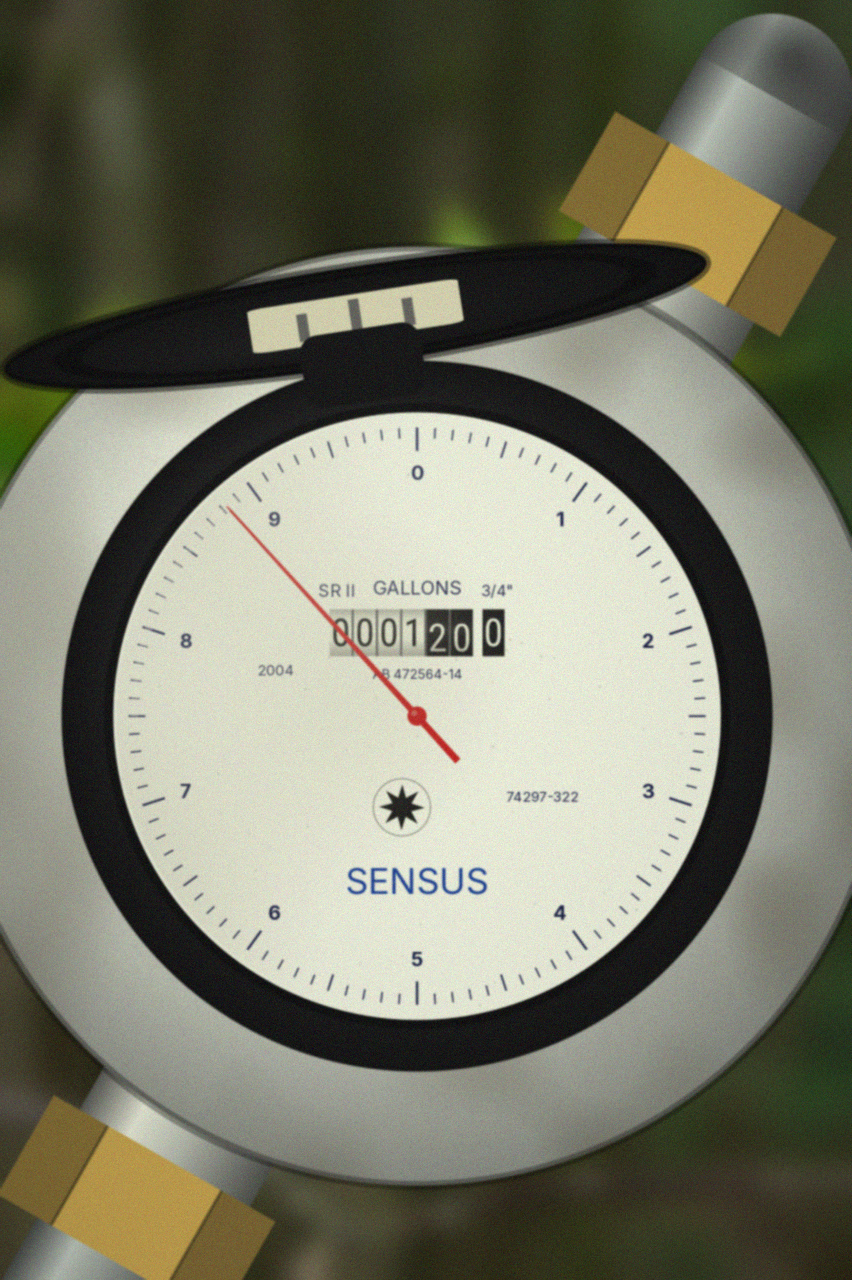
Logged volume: 1198.8 (gal)
